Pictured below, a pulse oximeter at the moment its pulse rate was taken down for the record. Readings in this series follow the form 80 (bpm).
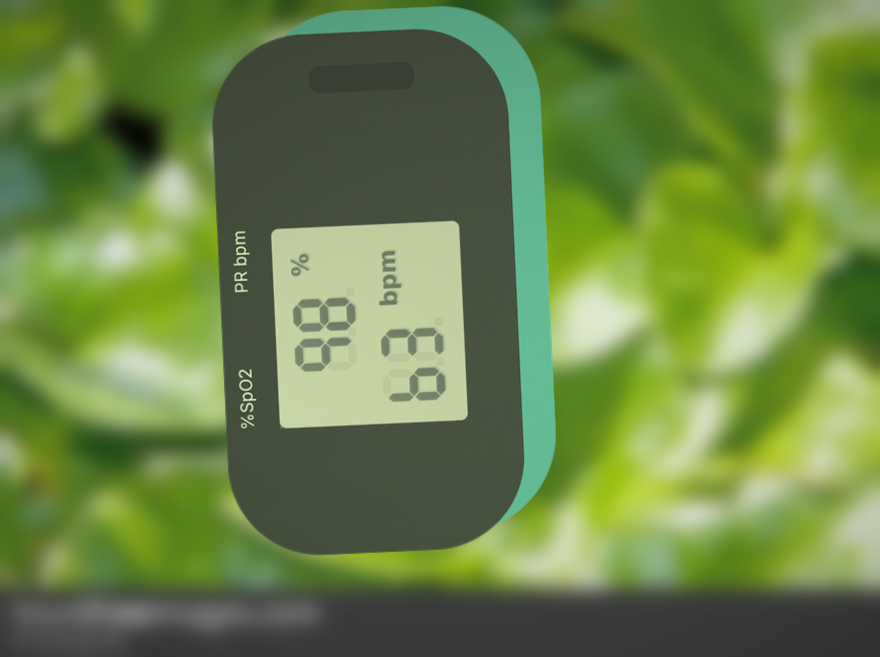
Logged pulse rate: 63 (bpm)
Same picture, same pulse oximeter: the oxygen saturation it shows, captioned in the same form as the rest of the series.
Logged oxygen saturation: 98 (%)
